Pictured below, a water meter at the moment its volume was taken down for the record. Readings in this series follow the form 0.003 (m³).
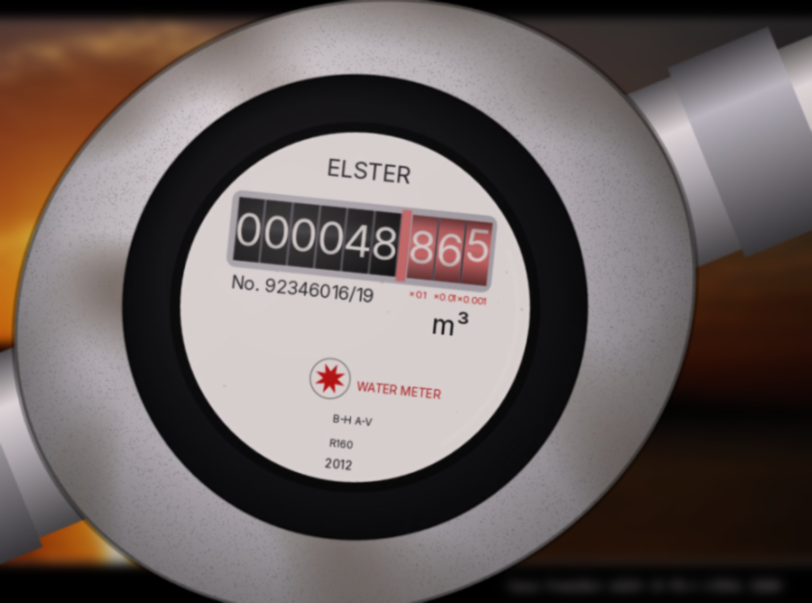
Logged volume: 48.865 (m³)
